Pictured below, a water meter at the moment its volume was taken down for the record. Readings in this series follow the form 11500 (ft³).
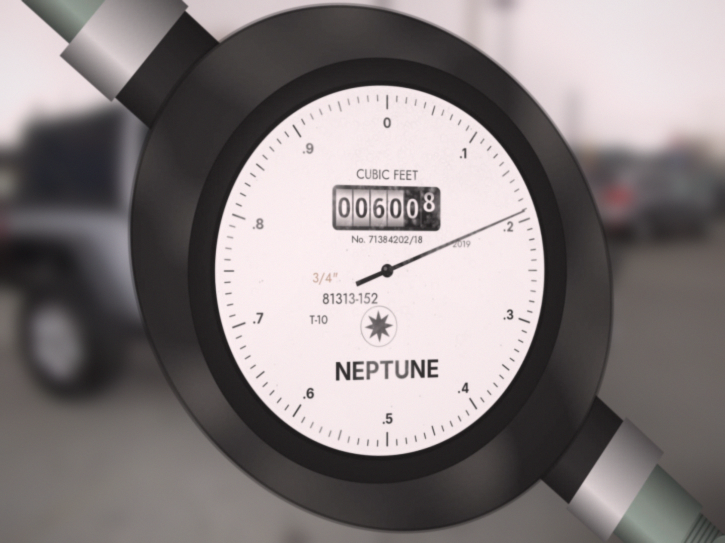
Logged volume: 6008.19 (ft³)
